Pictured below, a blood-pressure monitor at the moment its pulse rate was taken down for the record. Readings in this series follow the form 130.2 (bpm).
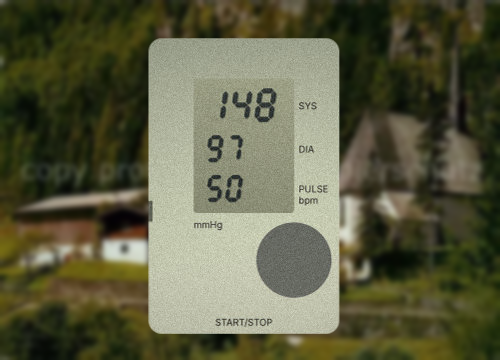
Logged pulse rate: 50 (bpm)
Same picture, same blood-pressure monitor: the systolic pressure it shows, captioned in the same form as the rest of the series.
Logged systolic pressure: 148 (mmHg)
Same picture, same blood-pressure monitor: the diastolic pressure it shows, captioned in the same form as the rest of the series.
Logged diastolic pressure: 97 (mmHg)
